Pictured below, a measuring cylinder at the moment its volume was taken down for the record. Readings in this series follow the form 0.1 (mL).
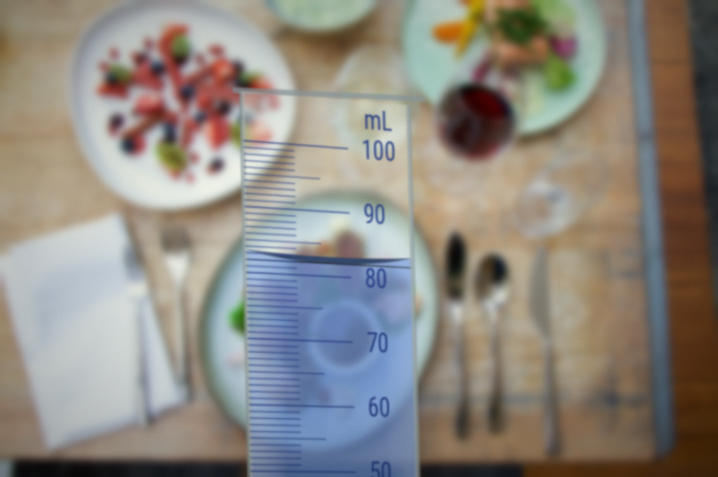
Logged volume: 82 (mL)
